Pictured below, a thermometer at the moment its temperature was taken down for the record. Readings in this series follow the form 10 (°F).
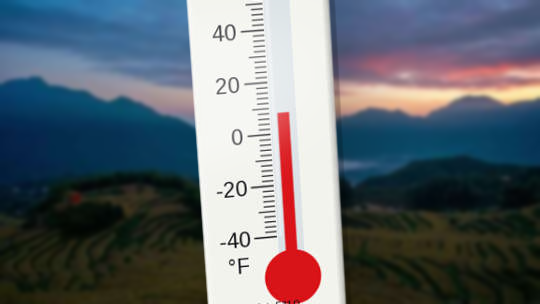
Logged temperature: 8 (°F)
